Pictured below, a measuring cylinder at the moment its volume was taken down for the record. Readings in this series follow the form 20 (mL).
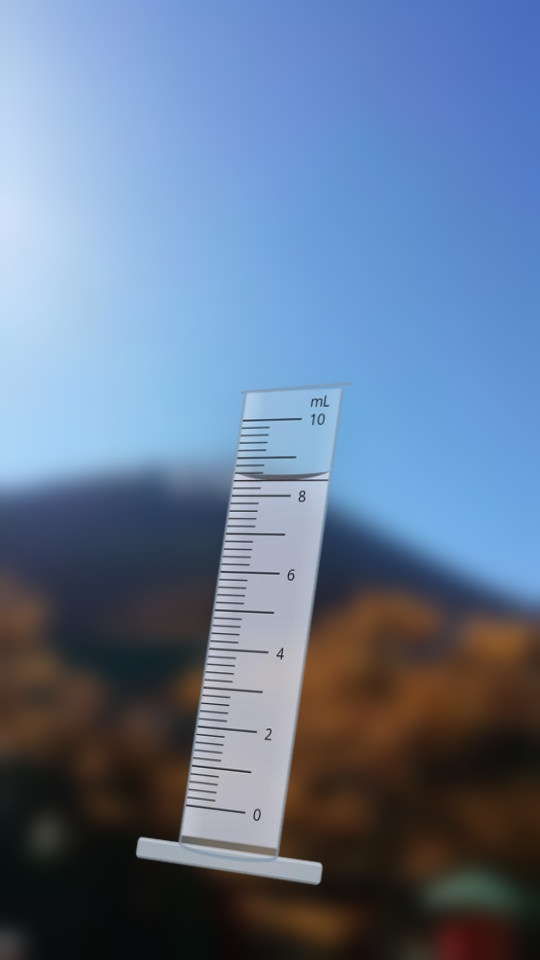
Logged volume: 8.4 (mL)
